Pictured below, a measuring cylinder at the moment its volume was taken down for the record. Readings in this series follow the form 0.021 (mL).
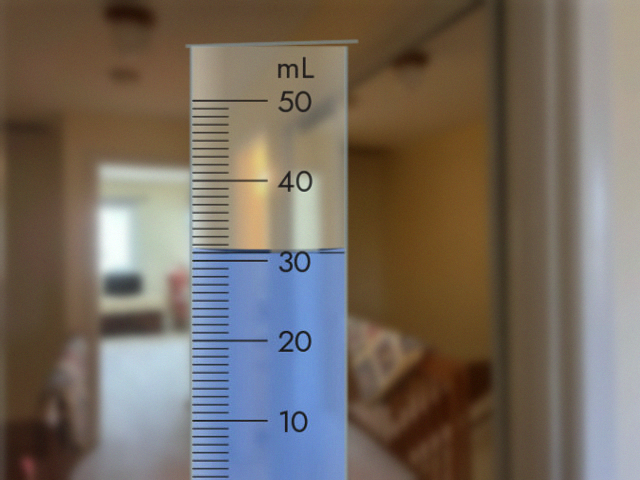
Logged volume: 31 (mL)
